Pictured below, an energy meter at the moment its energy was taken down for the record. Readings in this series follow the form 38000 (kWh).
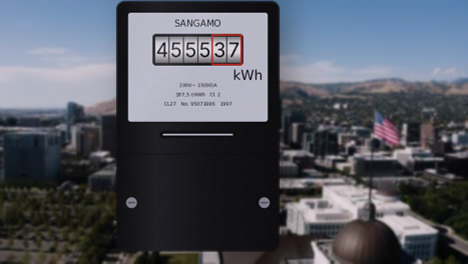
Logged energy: 4555.37 (kWh)
